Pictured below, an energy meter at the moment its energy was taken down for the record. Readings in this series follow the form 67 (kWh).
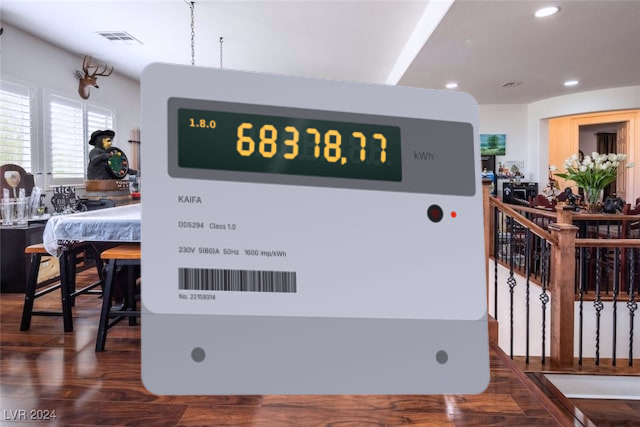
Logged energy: 68378.77 (kWh)
